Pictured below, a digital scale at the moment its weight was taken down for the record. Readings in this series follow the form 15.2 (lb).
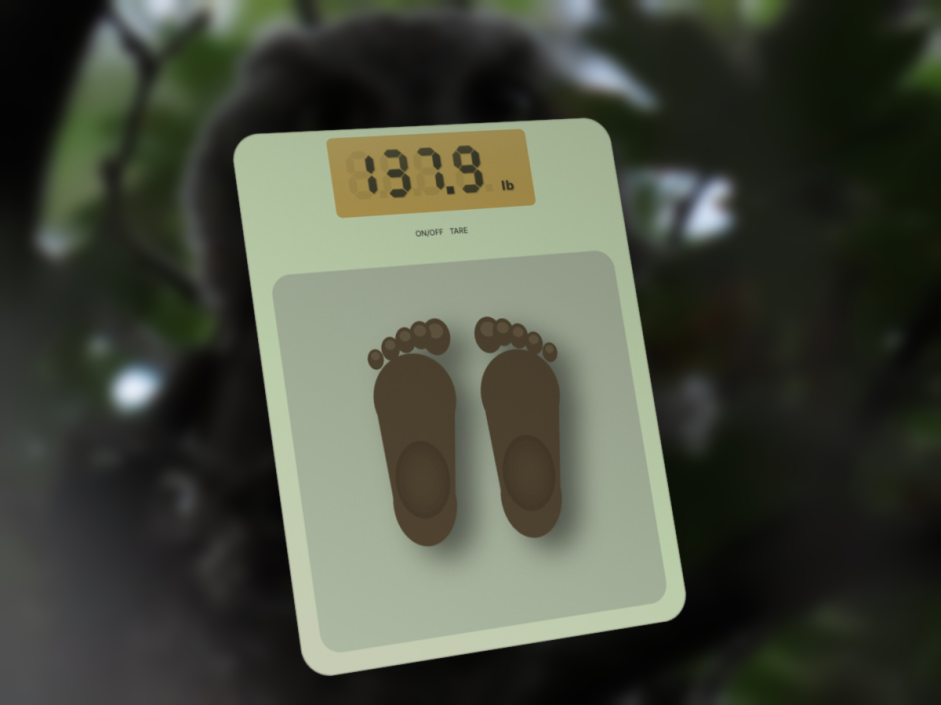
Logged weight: 137.9 (lb)
